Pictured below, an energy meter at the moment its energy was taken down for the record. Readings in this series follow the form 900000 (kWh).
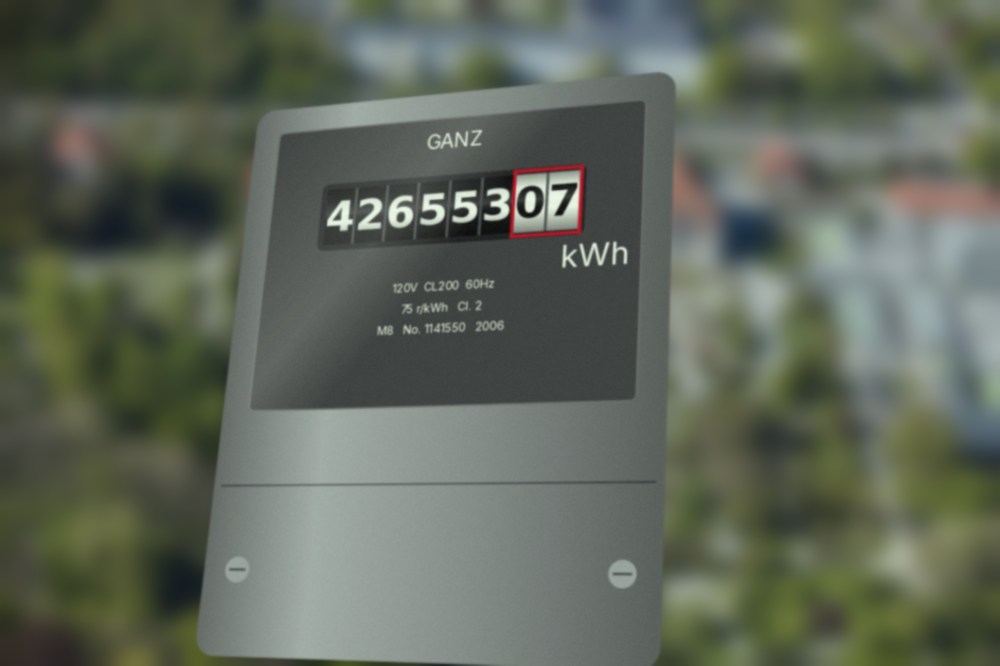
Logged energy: 426553.07 (kWh)
